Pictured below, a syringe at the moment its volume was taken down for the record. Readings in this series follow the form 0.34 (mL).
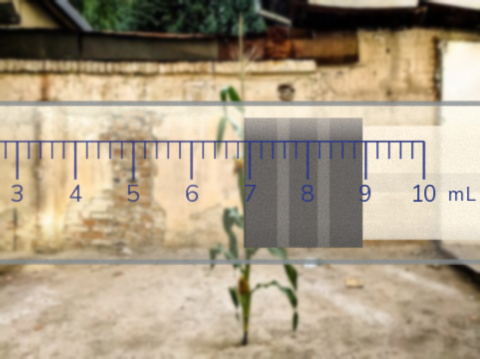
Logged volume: 6.9 (mL)
